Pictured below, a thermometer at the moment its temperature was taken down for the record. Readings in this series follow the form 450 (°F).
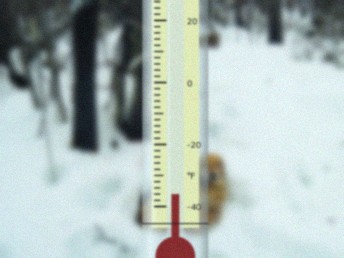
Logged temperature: -36 (°F)
